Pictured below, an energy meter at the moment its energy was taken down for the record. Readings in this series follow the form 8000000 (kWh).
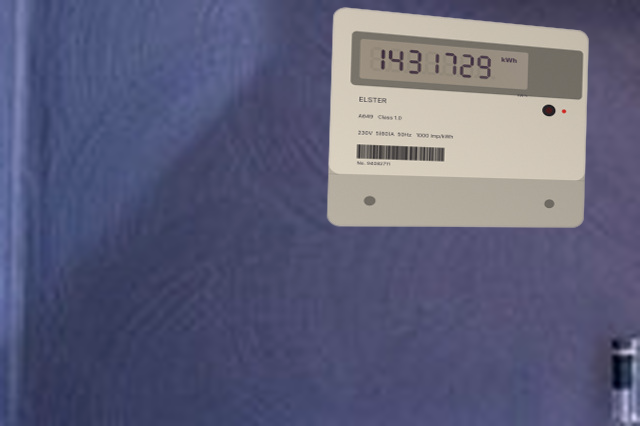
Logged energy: 1431729 (kWh)
